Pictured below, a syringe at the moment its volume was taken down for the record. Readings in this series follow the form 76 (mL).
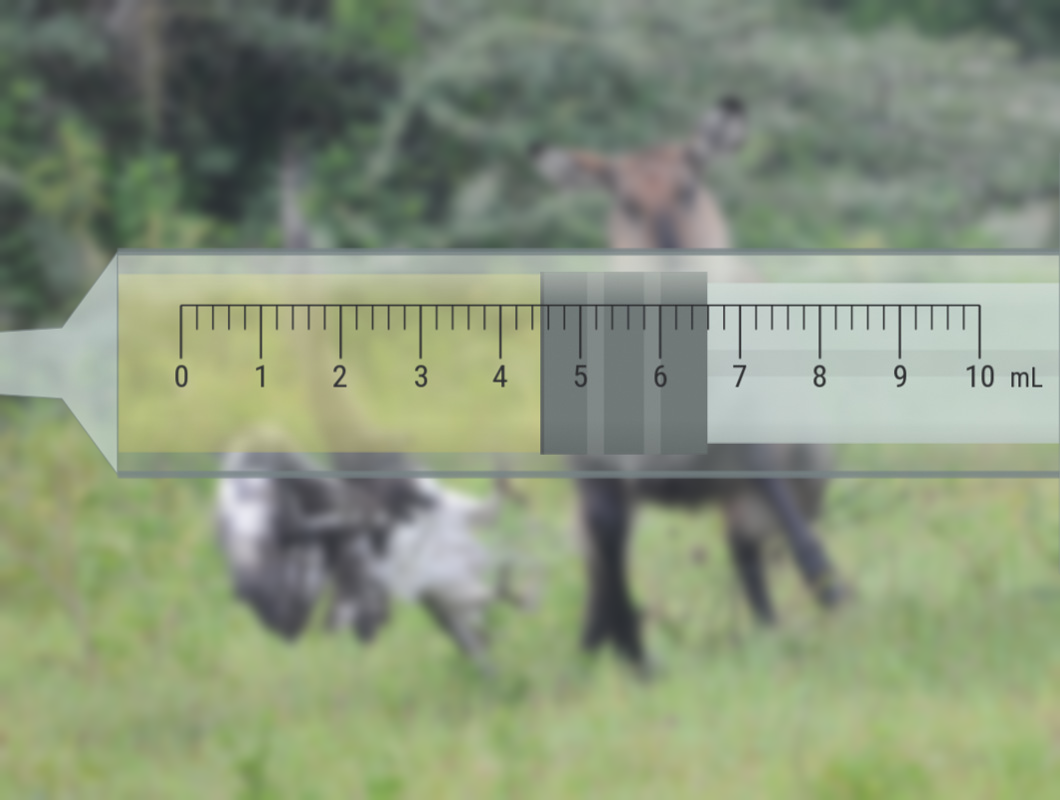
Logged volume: 4.5 (mL)
